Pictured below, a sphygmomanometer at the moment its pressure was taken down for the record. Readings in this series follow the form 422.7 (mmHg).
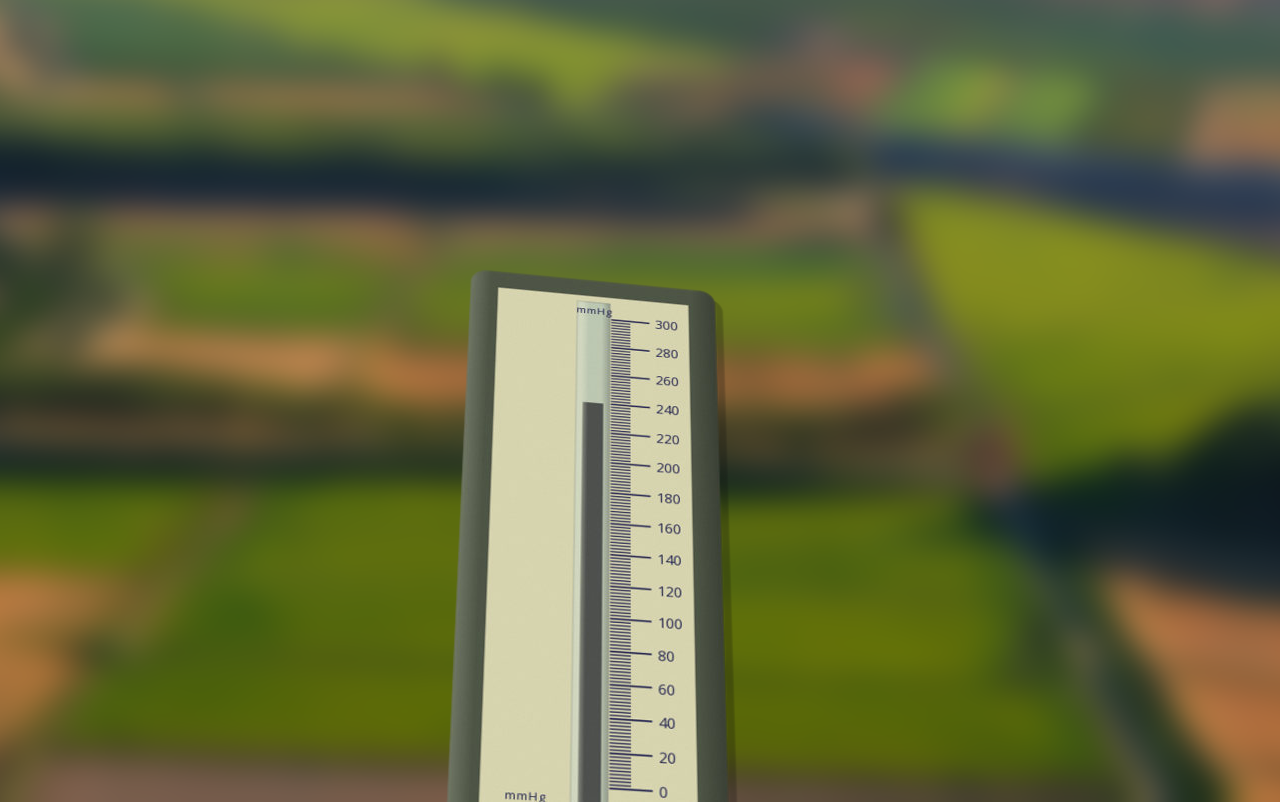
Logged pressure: 240 (mmHg)
